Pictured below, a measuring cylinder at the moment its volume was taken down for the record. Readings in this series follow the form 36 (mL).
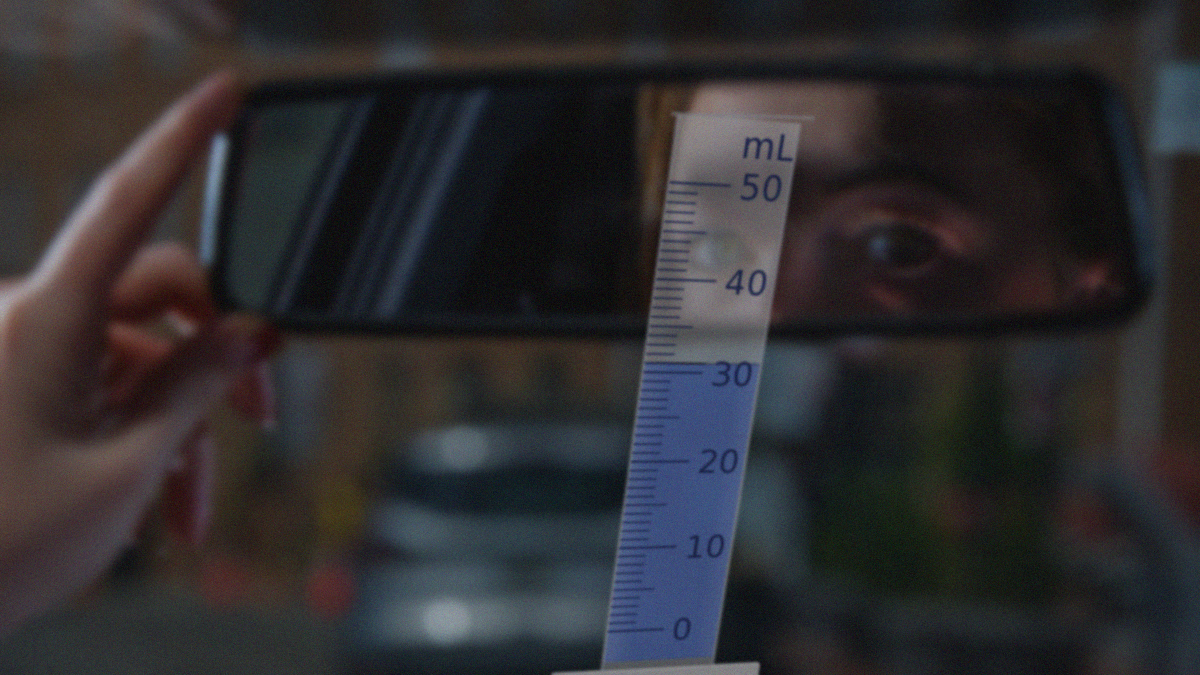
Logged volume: 31 (mL)
